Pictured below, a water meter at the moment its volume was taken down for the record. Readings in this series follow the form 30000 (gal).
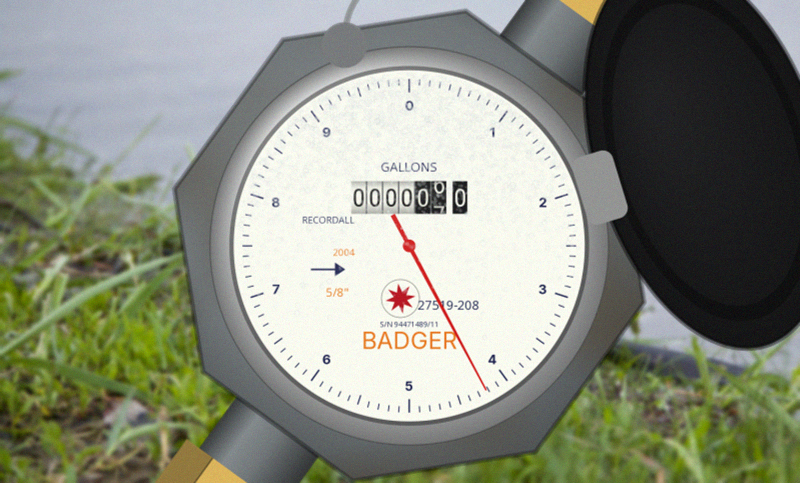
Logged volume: 64.2 (gal)
